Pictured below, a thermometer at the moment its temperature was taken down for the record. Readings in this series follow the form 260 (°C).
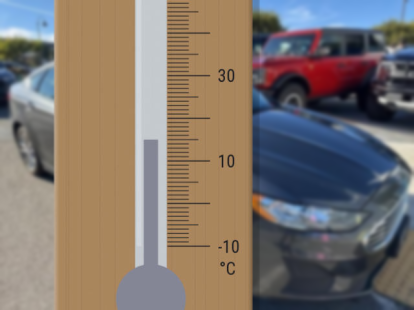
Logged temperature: 15 (°C)
